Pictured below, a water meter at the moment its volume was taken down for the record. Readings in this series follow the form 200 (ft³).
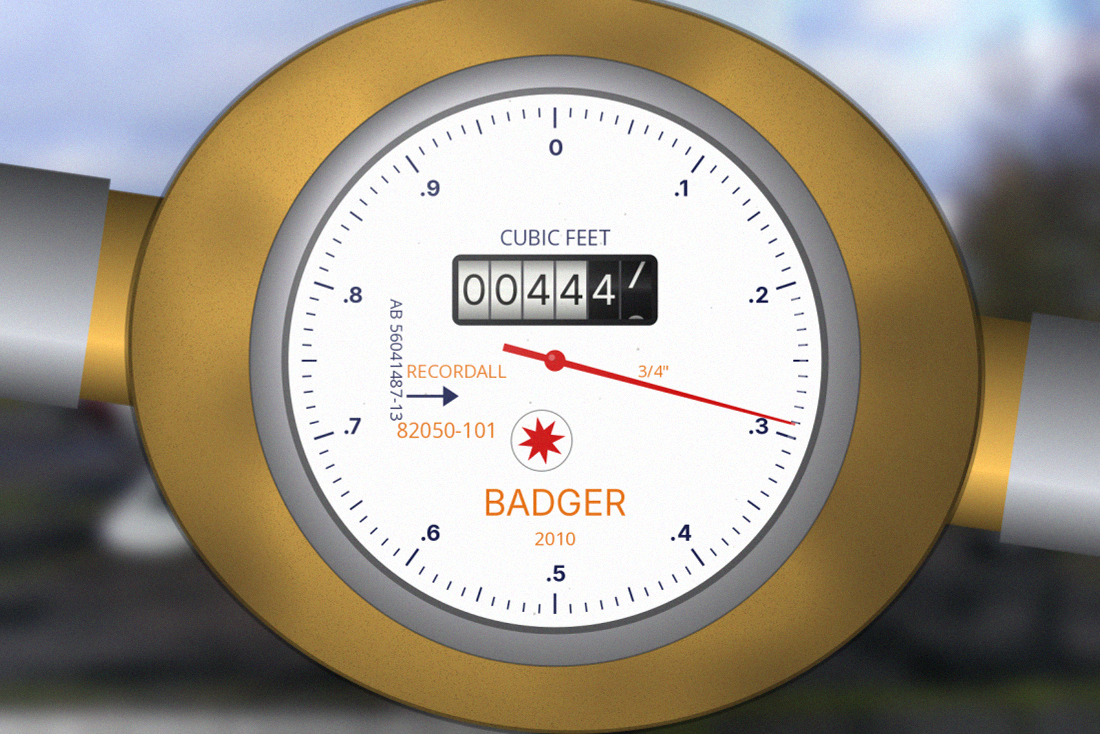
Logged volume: 4447.29 (ft³)
